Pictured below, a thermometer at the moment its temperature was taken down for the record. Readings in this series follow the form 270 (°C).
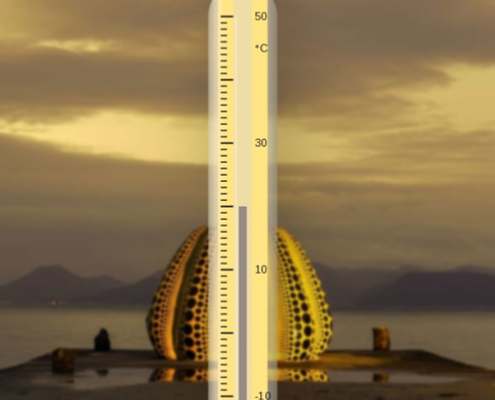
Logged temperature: 20 (°C)
